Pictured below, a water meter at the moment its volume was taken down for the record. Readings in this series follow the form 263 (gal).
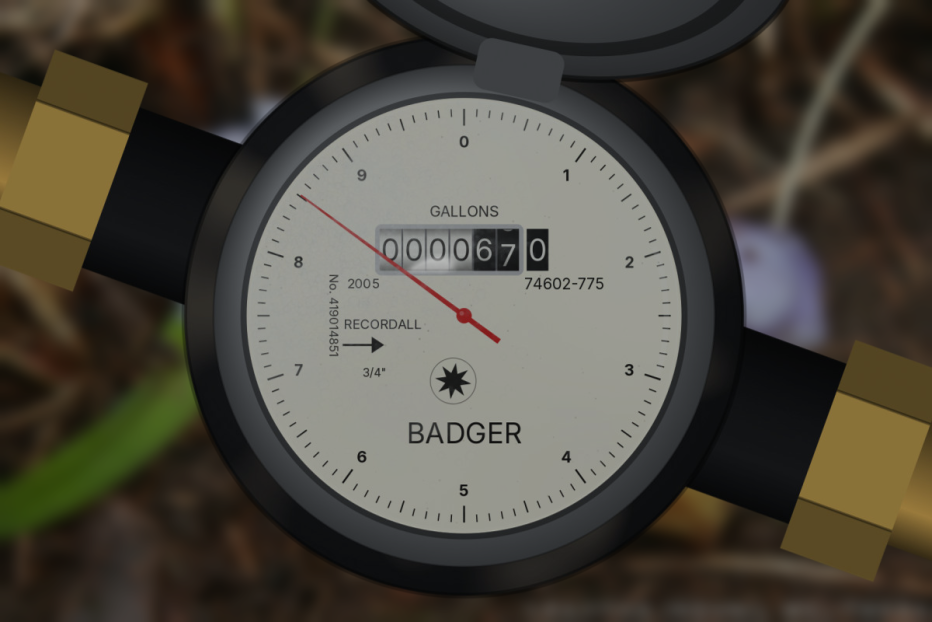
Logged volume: 668.5 (gal)
